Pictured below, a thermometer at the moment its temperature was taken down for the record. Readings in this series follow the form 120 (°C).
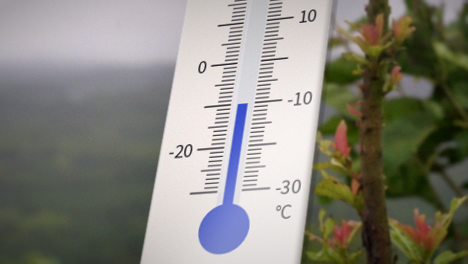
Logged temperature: -10 (°C)
